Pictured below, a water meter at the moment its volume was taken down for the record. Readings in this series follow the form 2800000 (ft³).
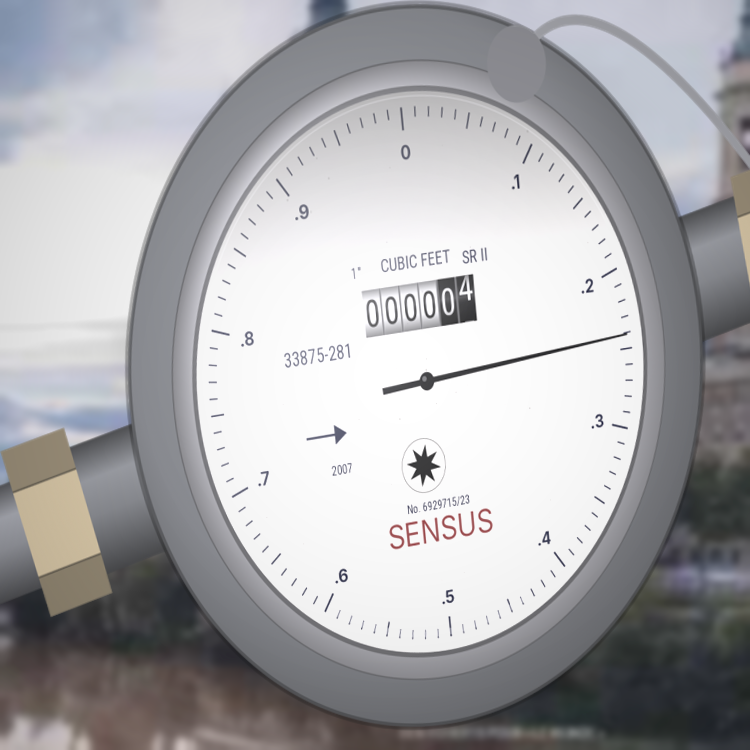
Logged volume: 4.24 (ft³)
